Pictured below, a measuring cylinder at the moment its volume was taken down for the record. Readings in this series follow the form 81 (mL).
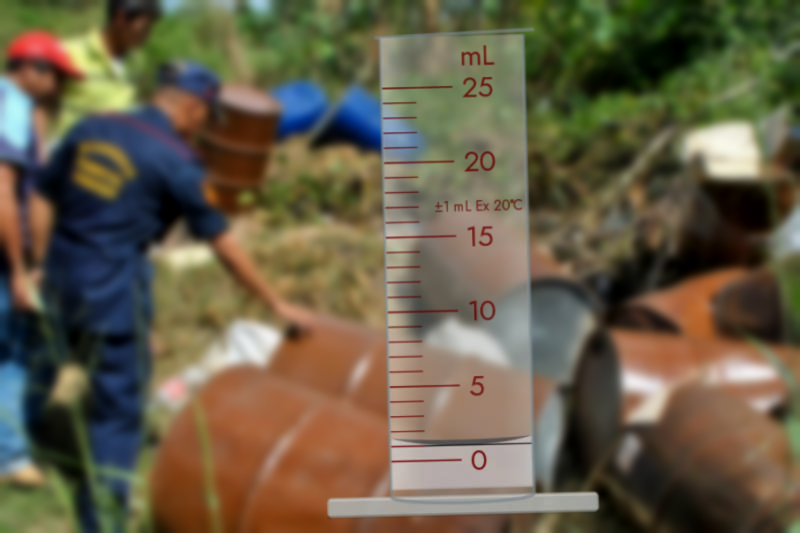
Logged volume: 1 (mL)
